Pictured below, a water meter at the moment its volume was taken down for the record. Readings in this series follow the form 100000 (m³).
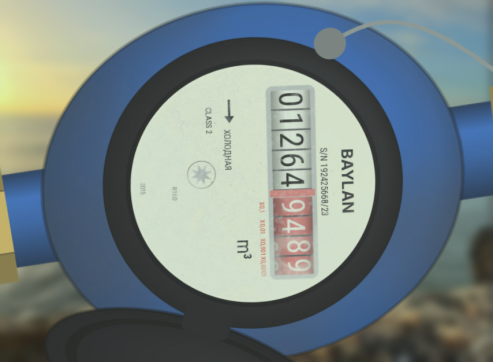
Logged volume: 1264.9489 (m³)
